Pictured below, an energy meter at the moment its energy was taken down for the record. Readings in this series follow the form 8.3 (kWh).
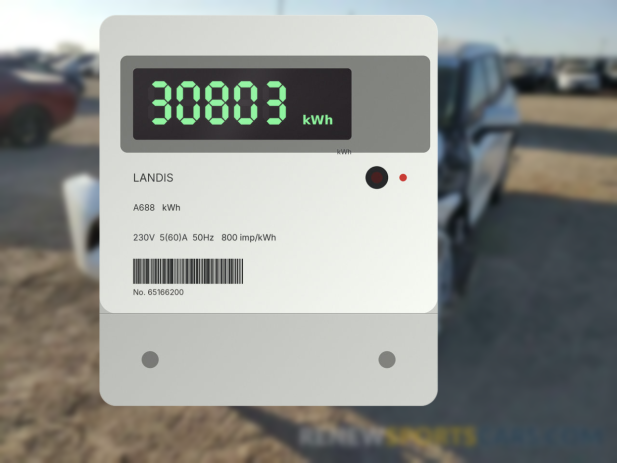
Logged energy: 30803 (kWh)
